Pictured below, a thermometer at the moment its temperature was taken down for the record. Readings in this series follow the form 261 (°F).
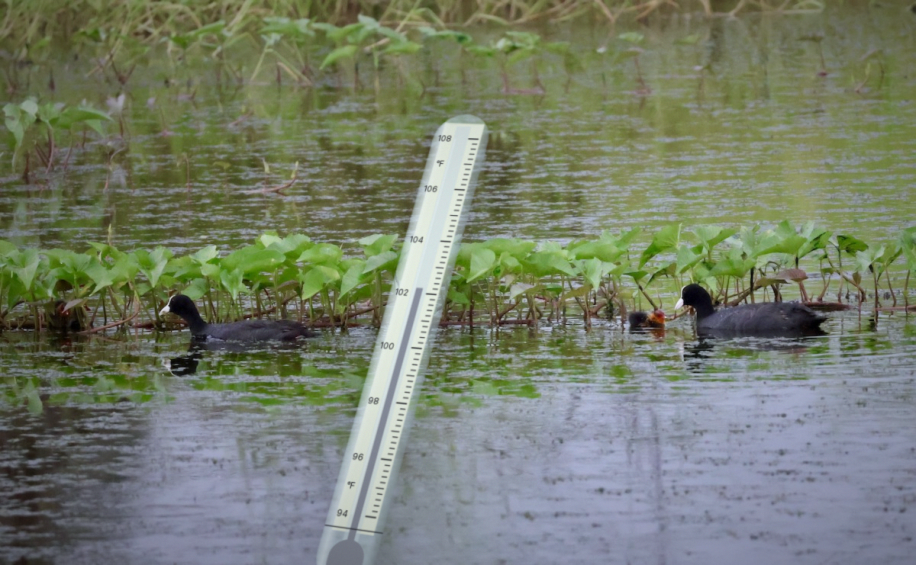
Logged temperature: 102.2 (°F)
